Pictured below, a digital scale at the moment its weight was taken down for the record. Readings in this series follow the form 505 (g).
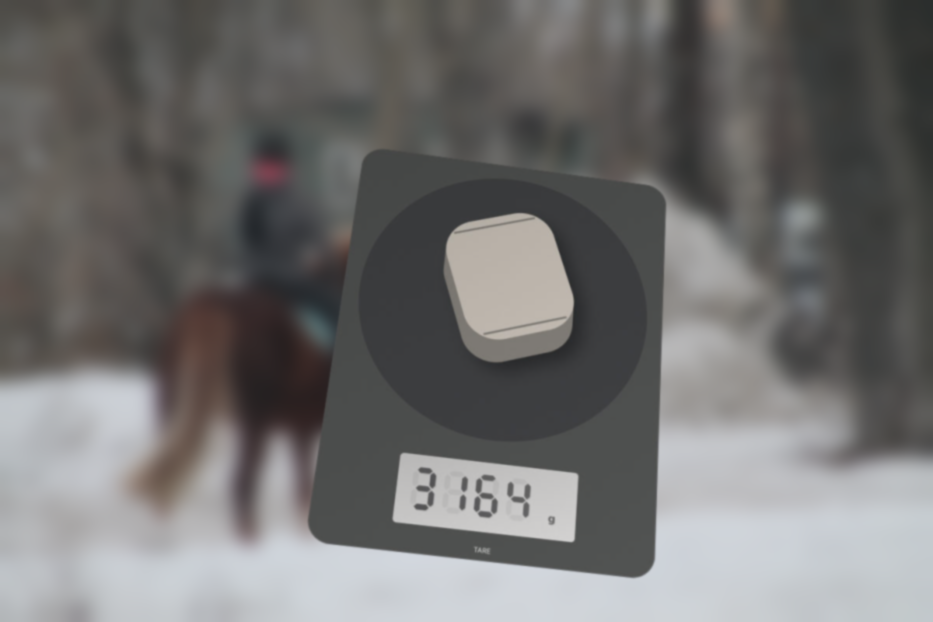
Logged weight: 3164 (g)
